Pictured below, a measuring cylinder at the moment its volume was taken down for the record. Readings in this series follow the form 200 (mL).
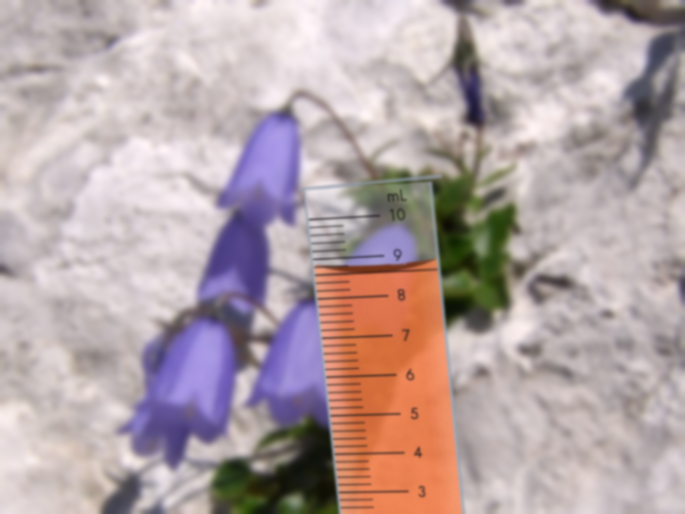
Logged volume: 8.6 (mL)
